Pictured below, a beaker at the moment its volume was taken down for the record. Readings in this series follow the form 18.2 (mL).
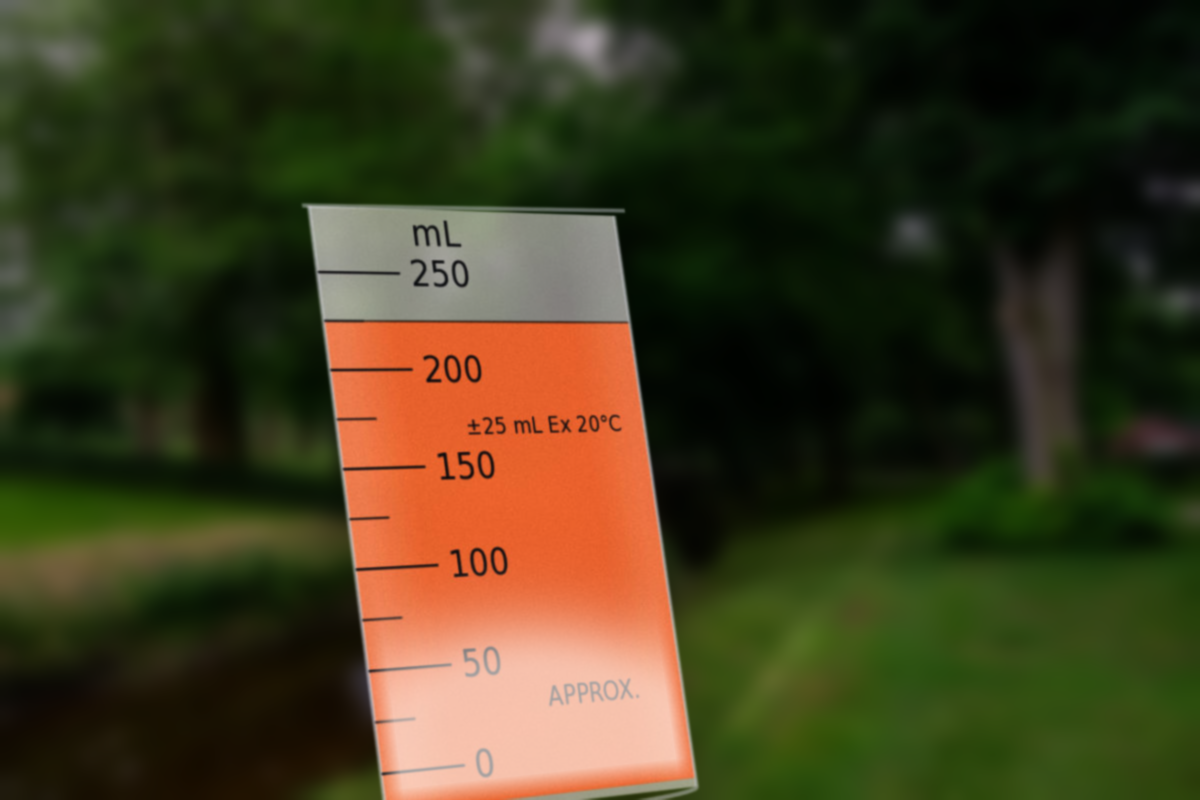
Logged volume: 225 (mL)
